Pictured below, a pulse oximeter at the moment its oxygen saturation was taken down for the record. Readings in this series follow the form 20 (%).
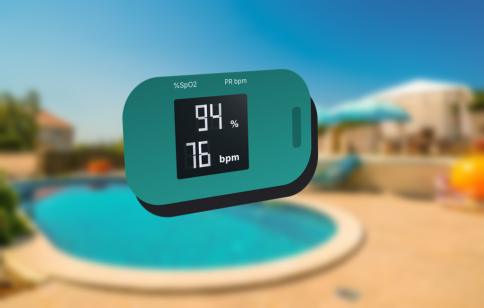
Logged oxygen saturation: 94 (%)
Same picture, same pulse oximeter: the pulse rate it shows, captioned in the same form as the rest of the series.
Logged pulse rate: 76 (bpm)
